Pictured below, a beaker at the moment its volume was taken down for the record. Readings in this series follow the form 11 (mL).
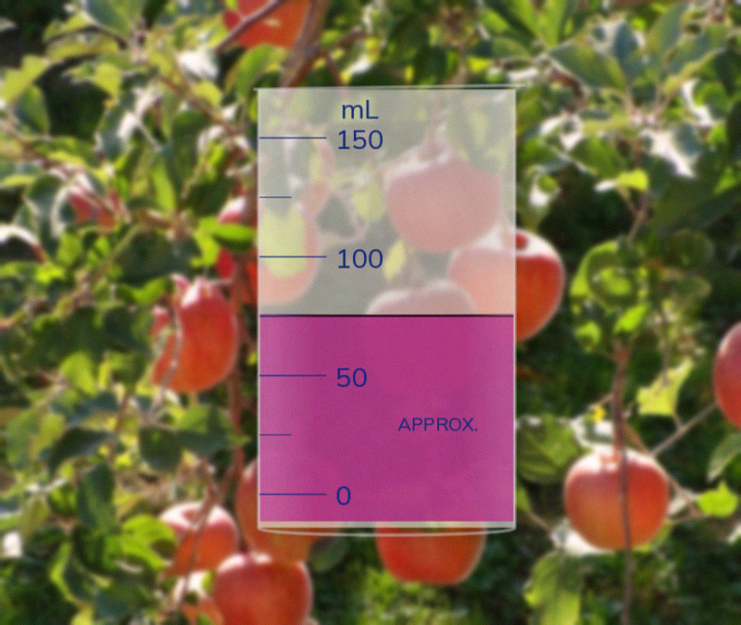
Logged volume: 75 (mL)
